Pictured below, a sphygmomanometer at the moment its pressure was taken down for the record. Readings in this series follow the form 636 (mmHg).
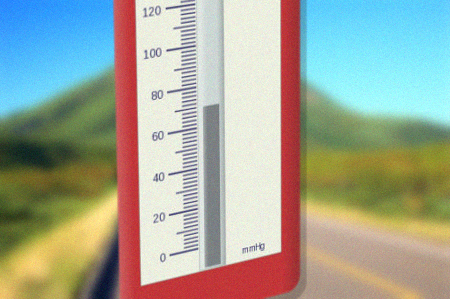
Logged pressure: 70 (mmHg)
